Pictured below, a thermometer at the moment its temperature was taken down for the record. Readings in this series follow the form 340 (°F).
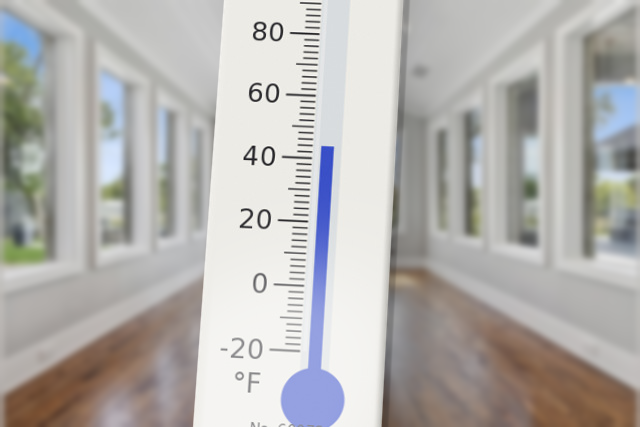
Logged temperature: 44 (°F)
